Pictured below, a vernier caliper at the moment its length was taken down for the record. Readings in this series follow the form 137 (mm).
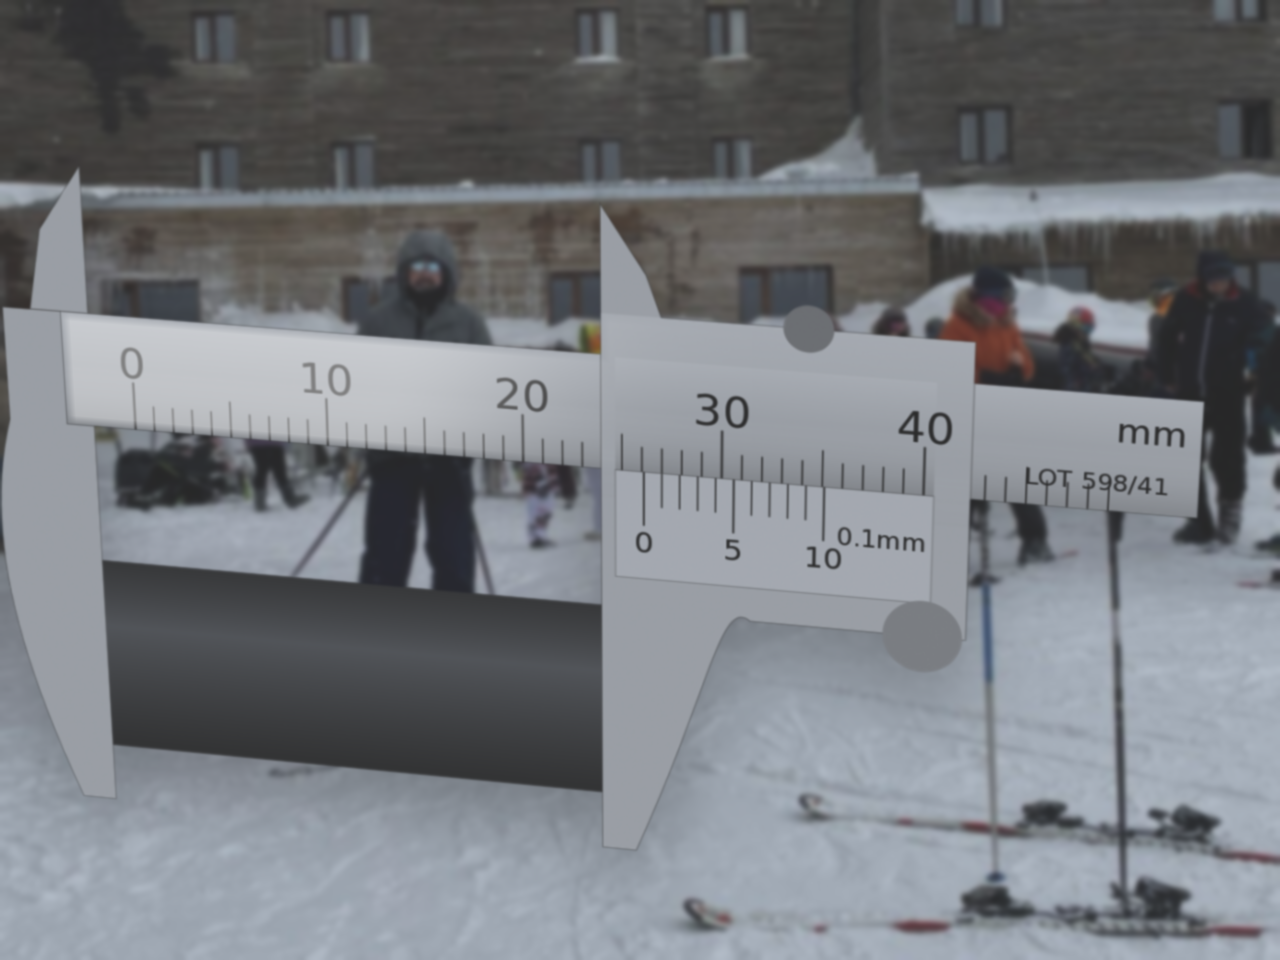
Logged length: 26.1 (mm)
